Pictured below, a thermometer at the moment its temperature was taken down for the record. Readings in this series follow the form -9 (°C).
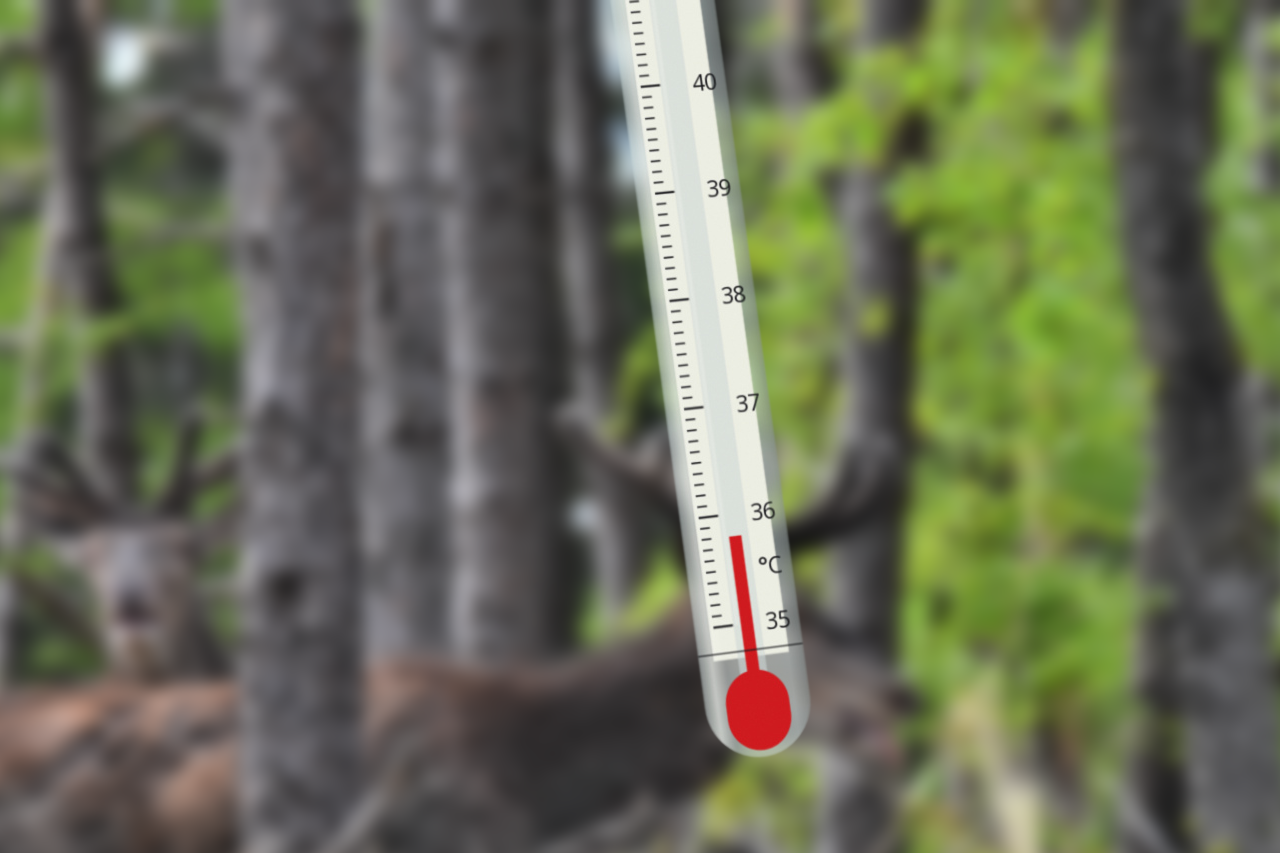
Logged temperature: 35.8 (°C)
